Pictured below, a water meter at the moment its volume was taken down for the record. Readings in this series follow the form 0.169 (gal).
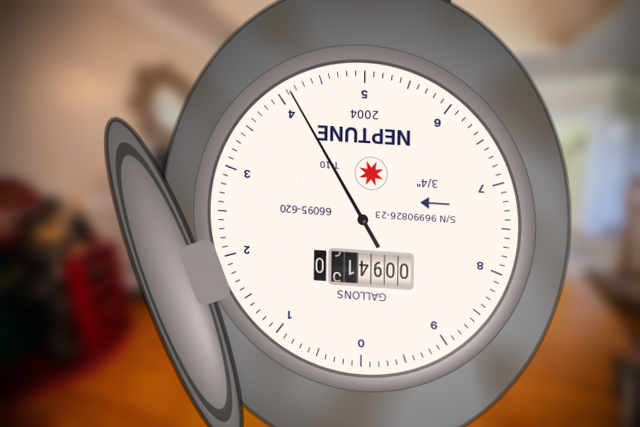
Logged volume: 94154.1 (gal)
